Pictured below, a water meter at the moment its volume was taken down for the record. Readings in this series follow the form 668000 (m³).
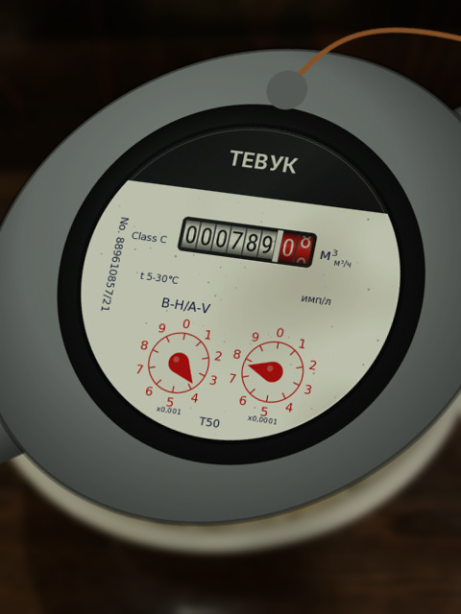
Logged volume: 789.0837 (m³)
